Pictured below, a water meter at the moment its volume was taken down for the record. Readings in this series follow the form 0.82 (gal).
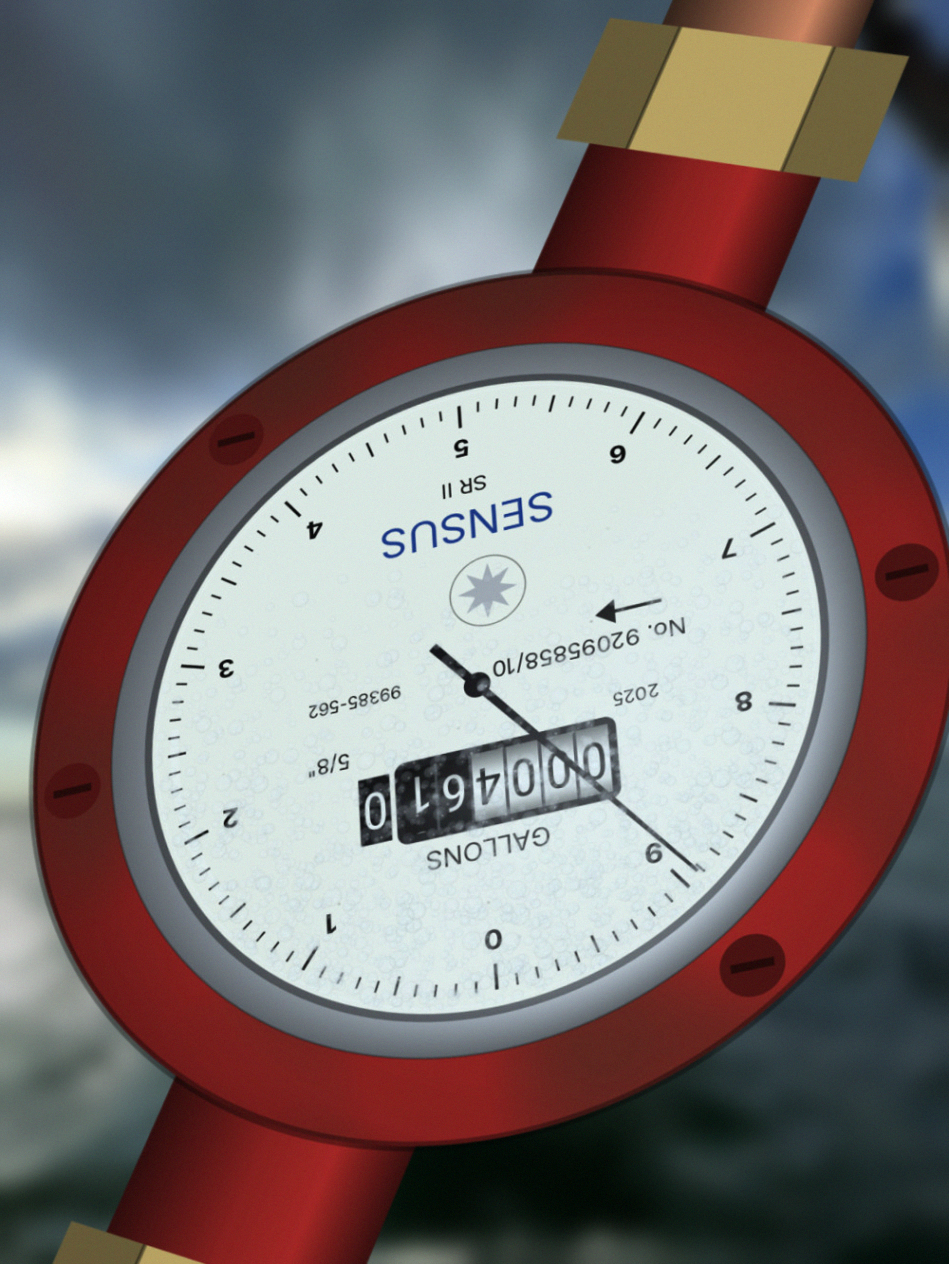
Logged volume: 4608.9 (gal)
